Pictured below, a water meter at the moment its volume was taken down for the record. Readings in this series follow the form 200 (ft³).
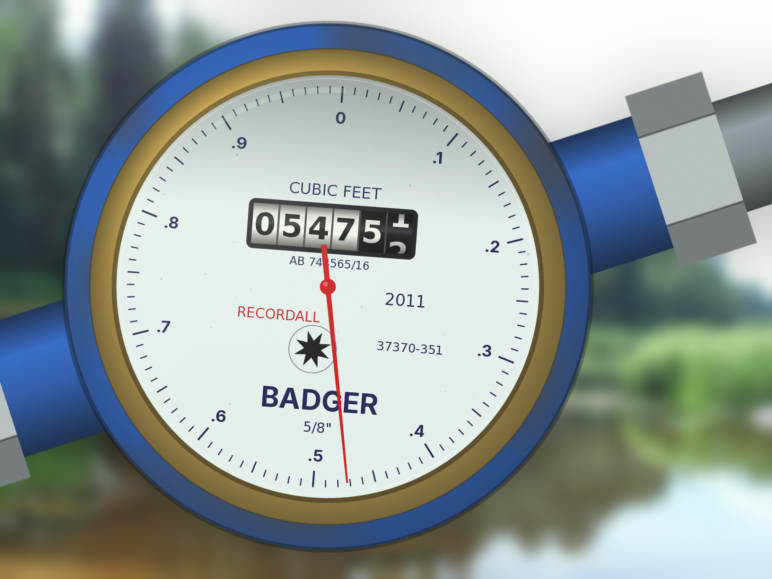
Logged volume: 54751.47 (ft³)
